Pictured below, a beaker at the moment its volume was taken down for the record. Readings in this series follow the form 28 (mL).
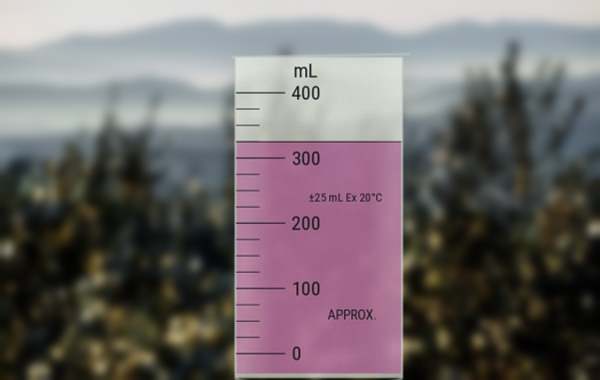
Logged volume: 325 (mL)
